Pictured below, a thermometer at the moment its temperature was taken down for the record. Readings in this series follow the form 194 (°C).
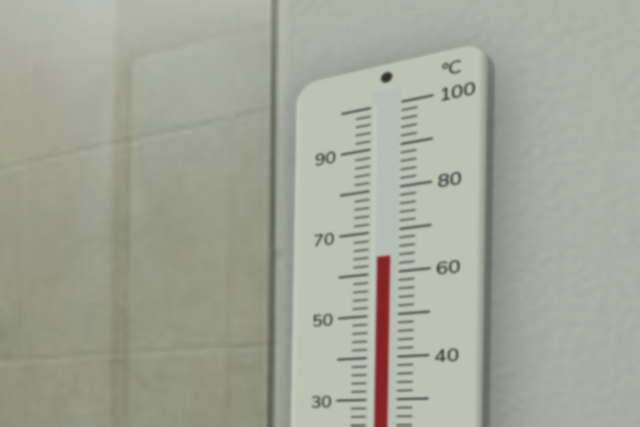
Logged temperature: 64 (°C)
